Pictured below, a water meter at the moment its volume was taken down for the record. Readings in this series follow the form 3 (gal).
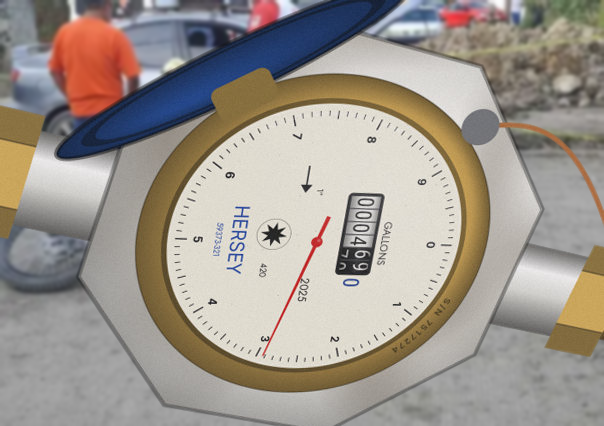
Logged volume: 4692.9 (gal)
